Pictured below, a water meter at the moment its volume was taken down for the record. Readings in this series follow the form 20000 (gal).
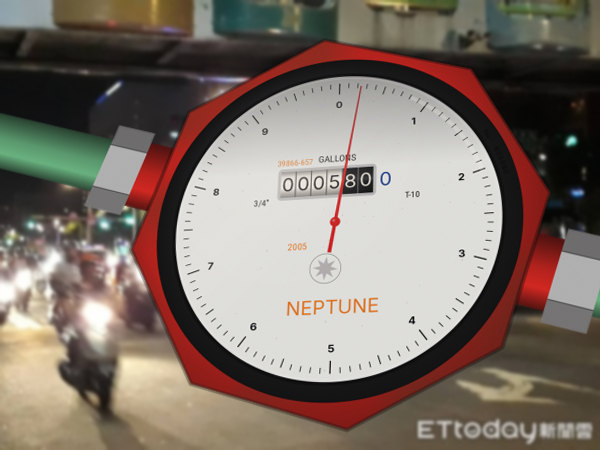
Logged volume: 5800.2 (gal)
